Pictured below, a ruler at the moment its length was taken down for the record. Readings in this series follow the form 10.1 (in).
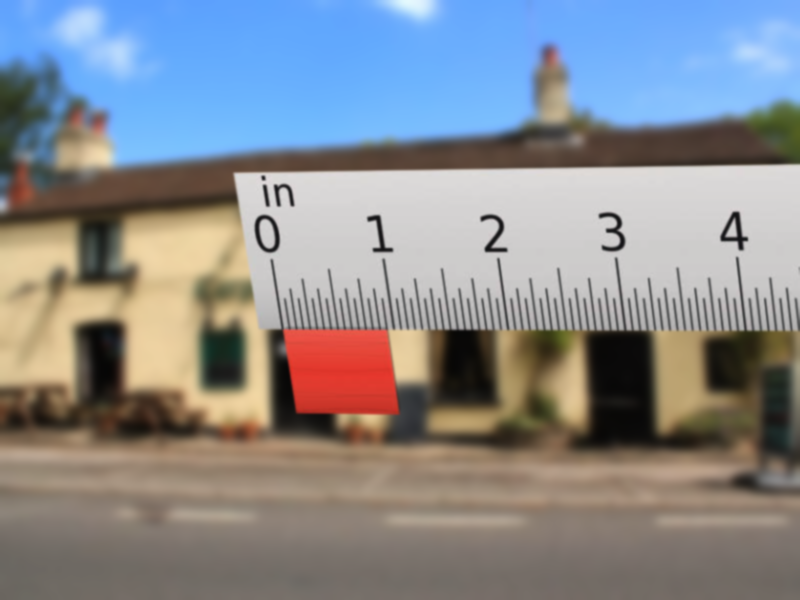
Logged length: 0.9375 (in)
